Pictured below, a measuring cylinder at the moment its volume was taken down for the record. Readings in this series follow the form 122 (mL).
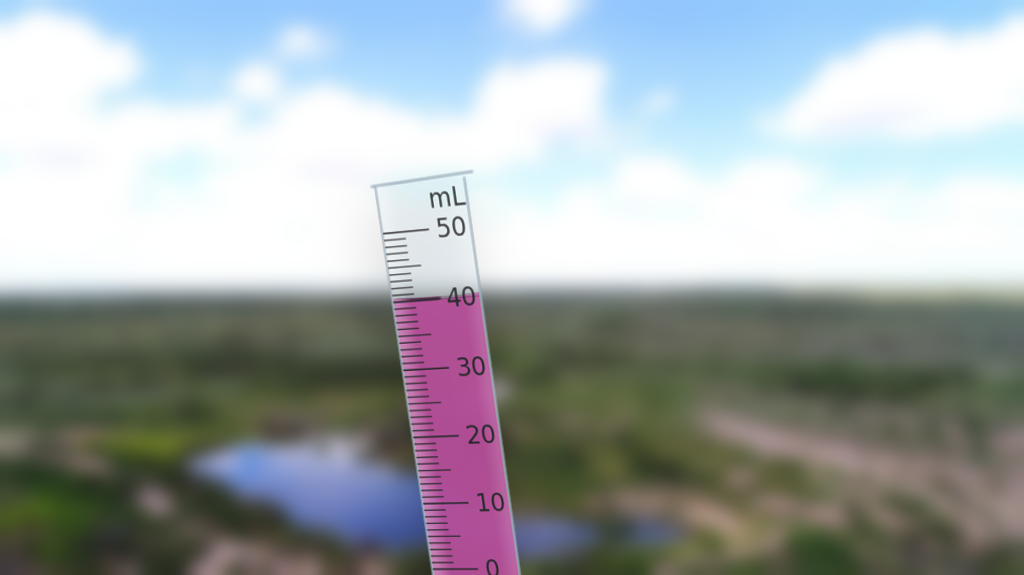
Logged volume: 40 (mL)
